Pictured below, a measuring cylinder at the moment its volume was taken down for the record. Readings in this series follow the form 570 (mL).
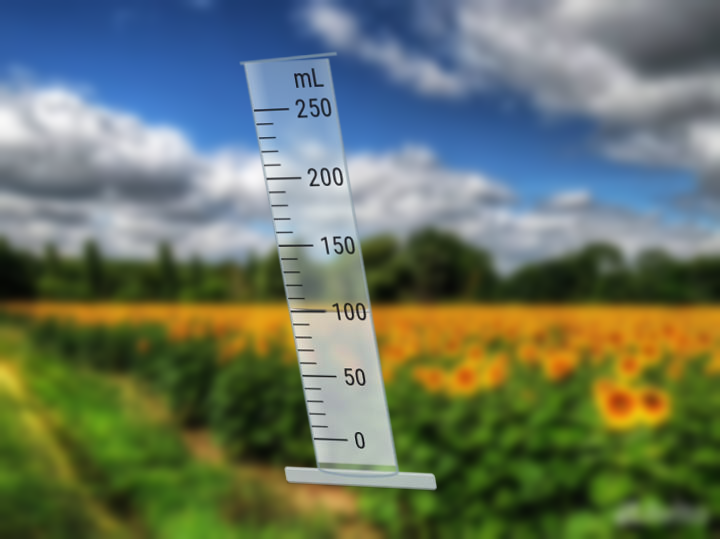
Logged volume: 100 (mL)
